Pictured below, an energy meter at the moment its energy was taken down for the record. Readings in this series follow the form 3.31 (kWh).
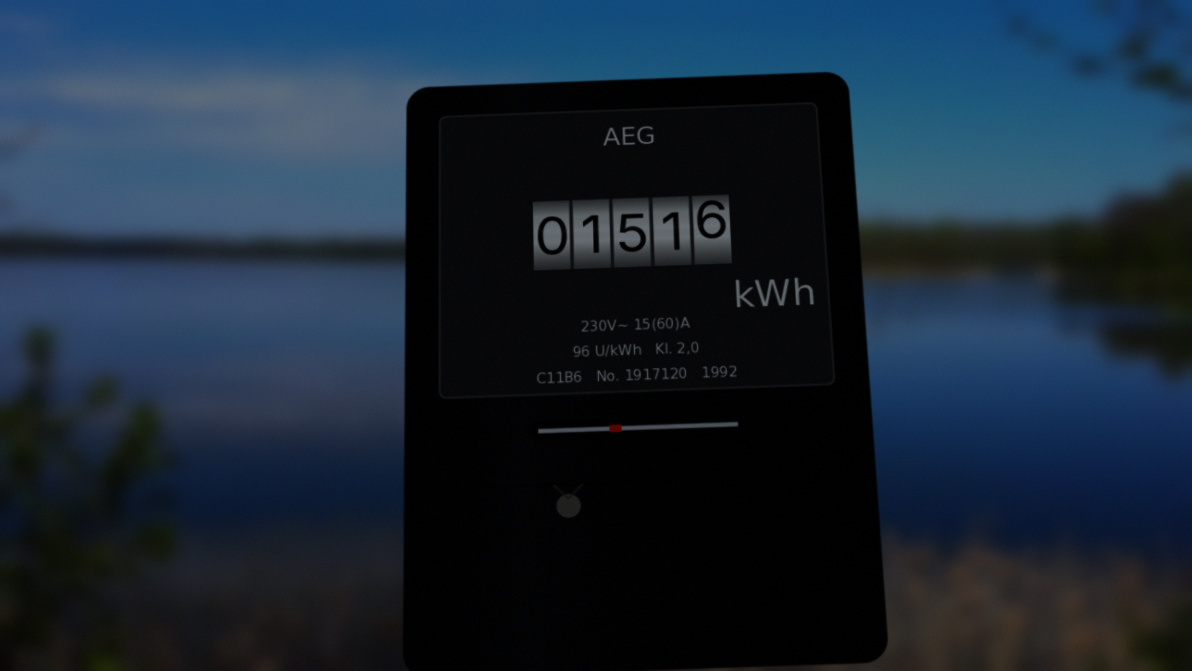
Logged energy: 1516 (kWh)
